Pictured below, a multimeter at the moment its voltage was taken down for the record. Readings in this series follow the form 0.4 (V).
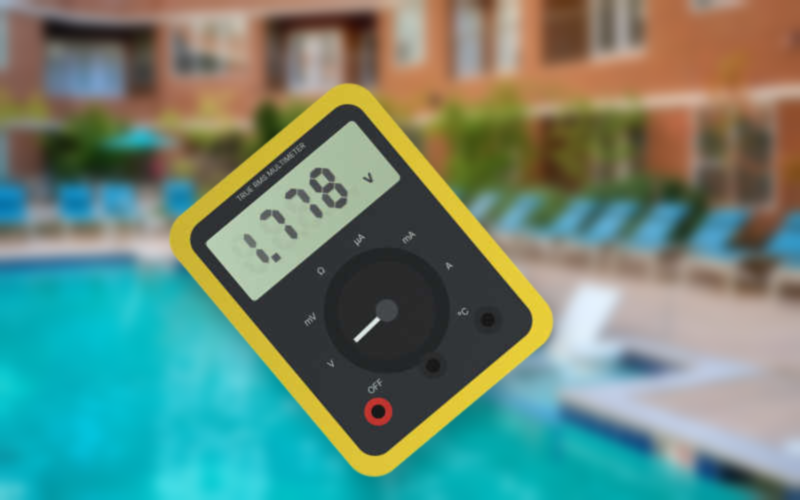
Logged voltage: 1.778 (V)
